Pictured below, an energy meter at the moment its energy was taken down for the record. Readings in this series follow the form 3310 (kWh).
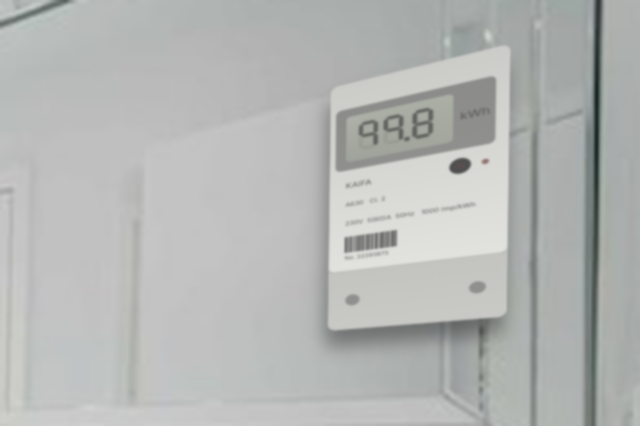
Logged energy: 99.8 (kWh)
